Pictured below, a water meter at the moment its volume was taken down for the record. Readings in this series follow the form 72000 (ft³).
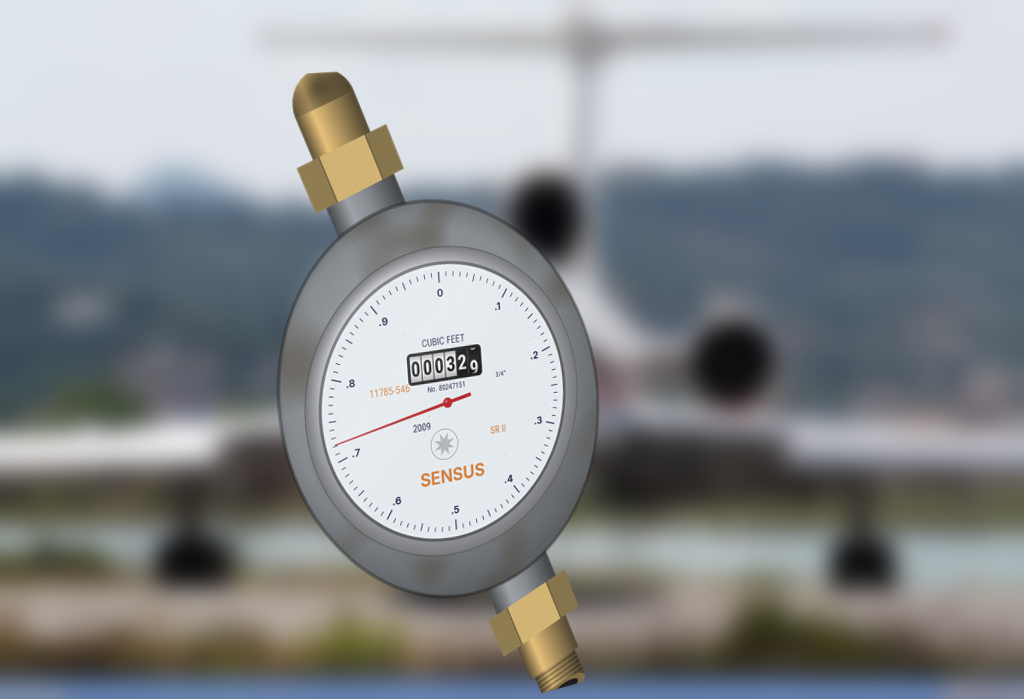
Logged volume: 328.72 (ft³)
